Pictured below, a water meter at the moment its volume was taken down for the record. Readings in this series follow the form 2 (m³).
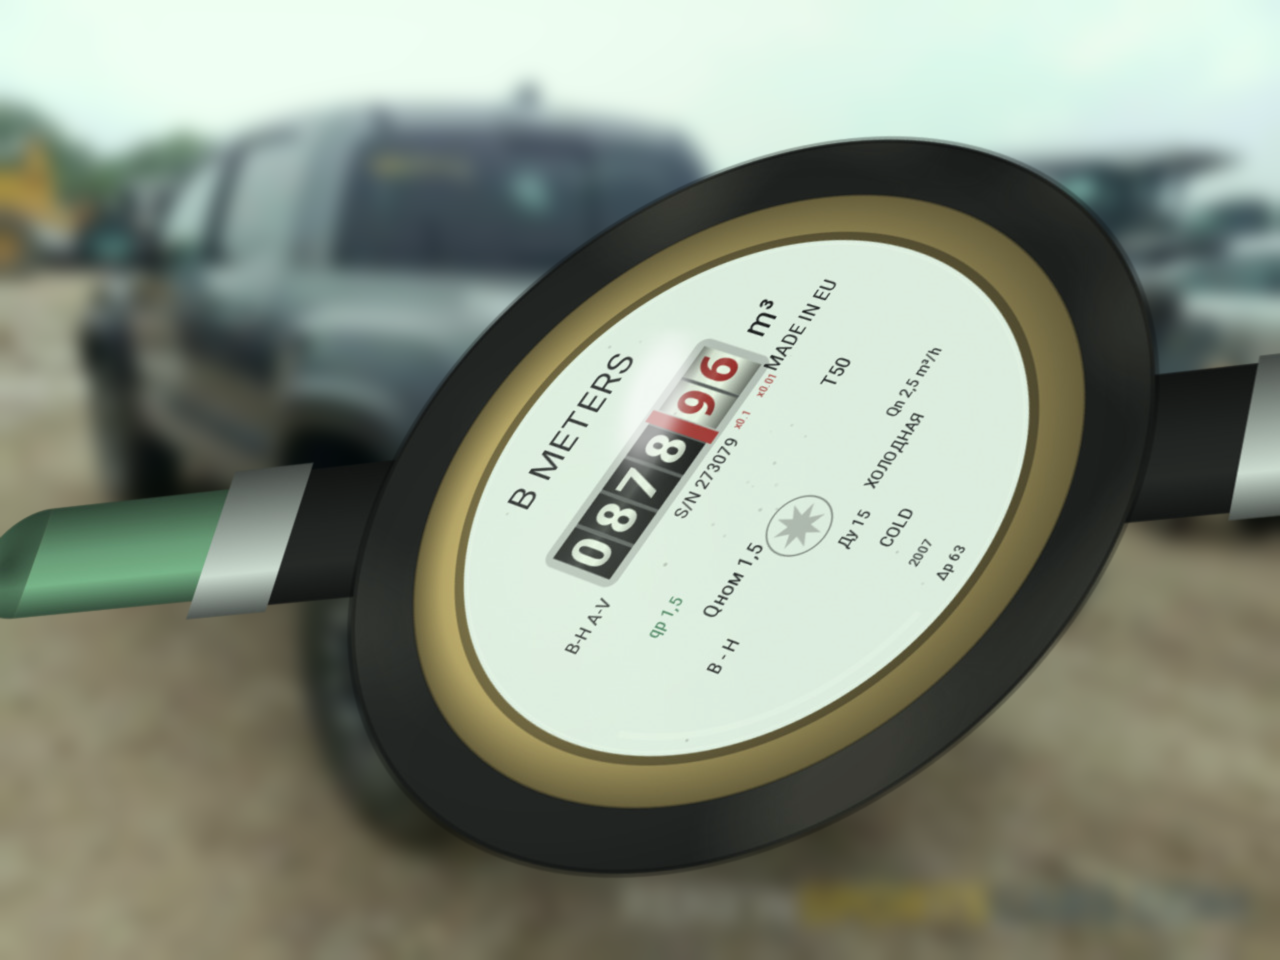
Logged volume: 878.96 (m³)
